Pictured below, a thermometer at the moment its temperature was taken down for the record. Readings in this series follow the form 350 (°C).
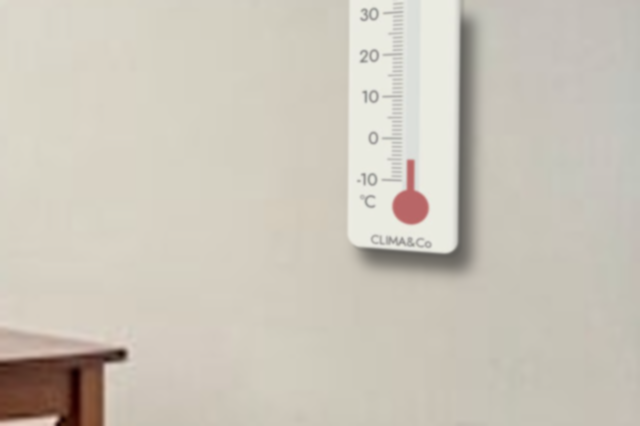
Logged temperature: -5 (°C)
